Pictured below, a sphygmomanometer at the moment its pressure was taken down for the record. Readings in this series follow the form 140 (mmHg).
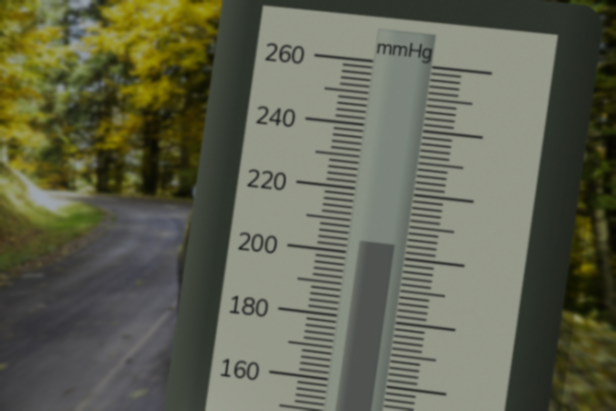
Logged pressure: 204 (mmHg)
